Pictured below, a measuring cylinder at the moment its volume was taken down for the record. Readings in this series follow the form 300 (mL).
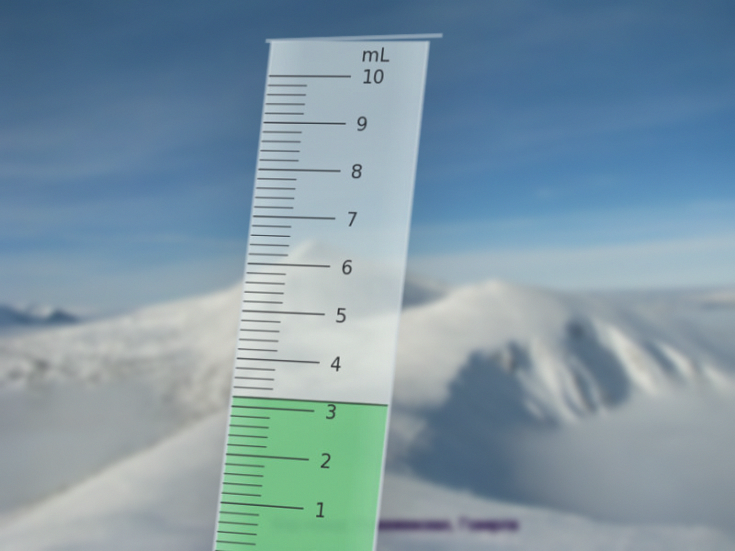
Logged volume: 3.2 (mL)
